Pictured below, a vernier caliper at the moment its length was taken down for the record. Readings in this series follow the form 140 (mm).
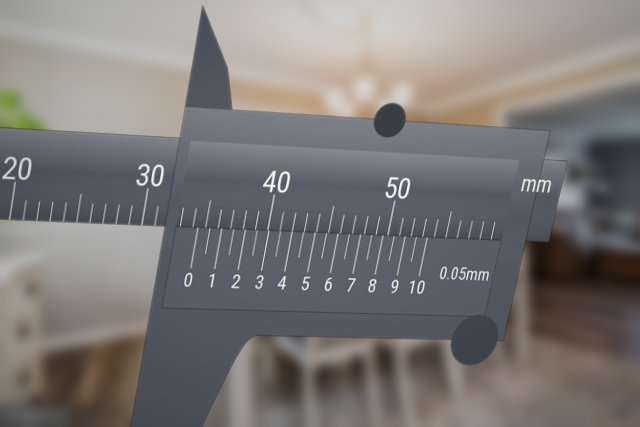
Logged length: 34.4 (mm)
